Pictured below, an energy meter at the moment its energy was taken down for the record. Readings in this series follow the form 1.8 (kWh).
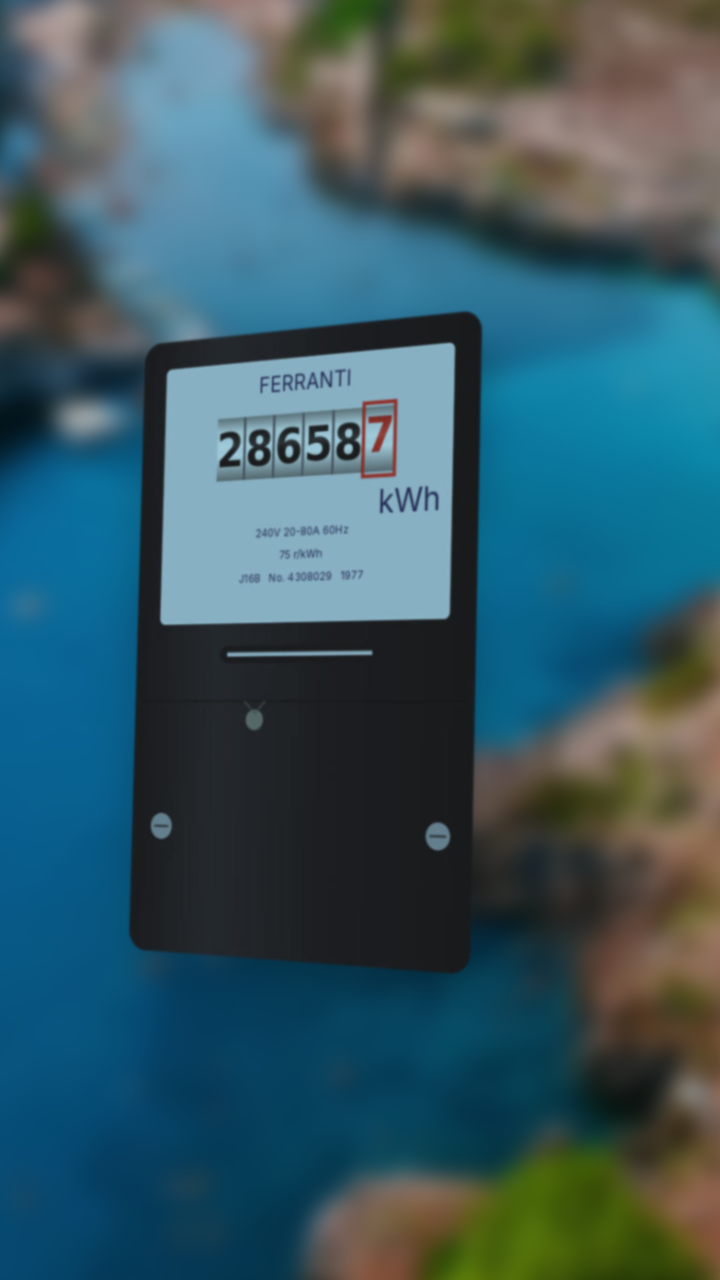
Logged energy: 28658.7 (kWh)
